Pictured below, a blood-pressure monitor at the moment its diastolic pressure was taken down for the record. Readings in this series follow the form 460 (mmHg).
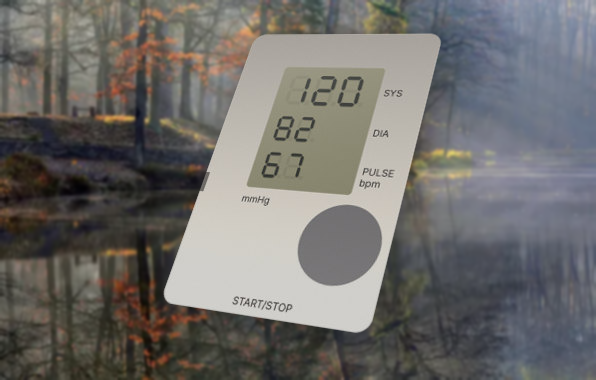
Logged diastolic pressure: 82 (mmHg)
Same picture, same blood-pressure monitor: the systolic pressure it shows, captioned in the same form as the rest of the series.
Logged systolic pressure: 120 (mmHg)
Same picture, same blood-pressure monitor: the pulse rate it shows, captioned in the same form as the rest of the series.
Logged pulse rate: 67 (bpm)
